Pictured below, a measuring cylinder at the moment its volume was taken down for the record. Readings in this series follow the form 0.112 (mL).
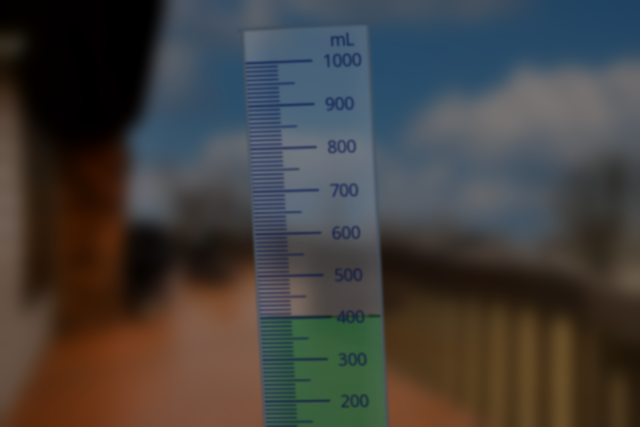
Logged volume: 400 (mL)
